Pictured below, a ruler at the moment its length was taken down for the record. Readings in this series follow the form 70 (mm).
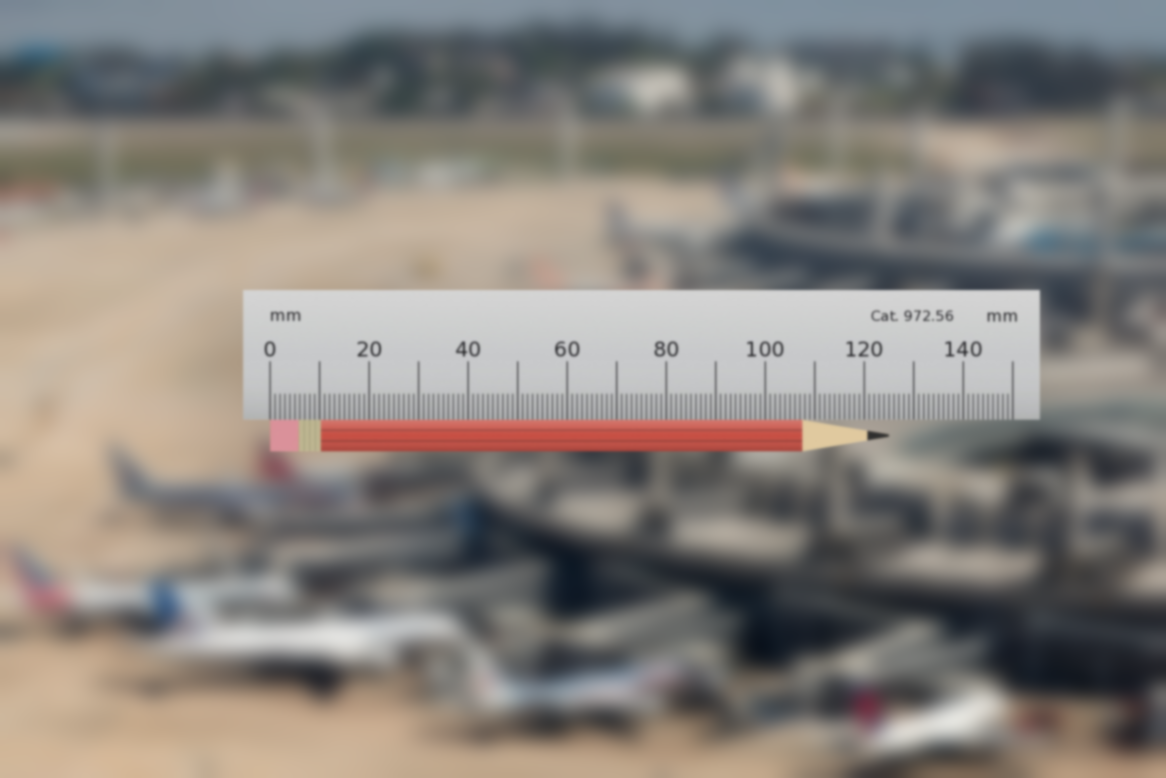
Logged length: 125 (mm)
